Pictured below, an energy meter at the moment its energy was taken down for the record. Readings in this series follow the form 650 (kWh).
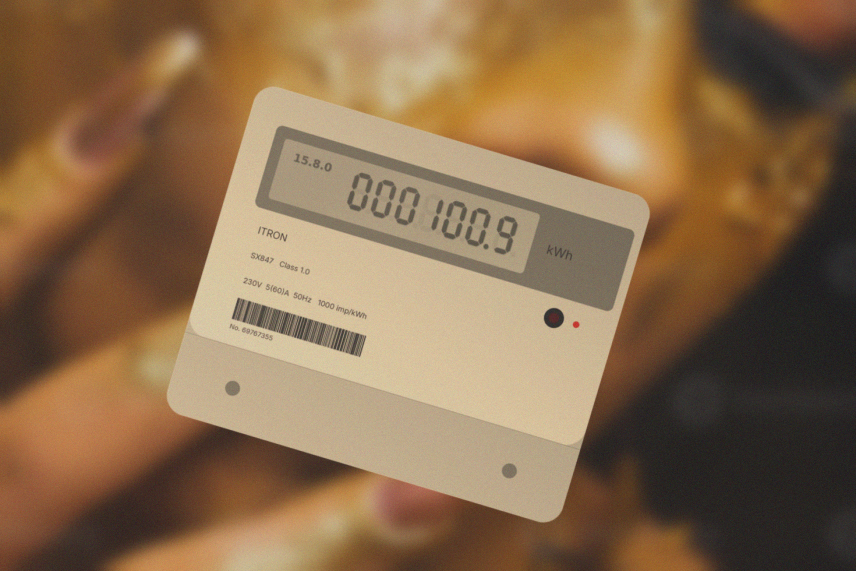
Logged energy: 100.9 (kWh)
